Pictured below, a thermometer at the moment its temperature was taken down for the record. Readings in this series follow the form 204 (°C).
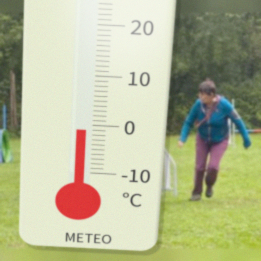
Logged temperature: -1 (°C)
